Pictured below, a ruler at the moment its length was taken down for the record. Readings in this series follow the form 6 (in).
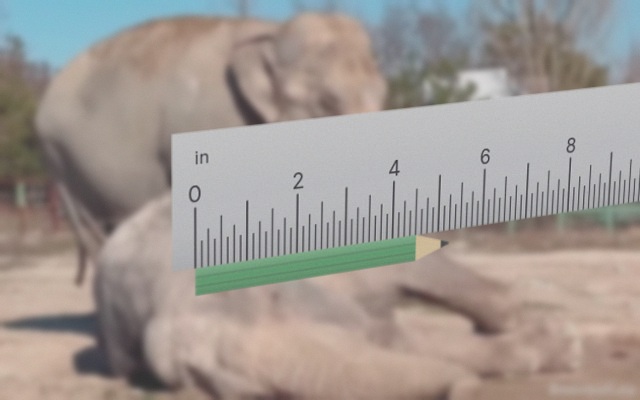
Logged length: 5.25 (in)
